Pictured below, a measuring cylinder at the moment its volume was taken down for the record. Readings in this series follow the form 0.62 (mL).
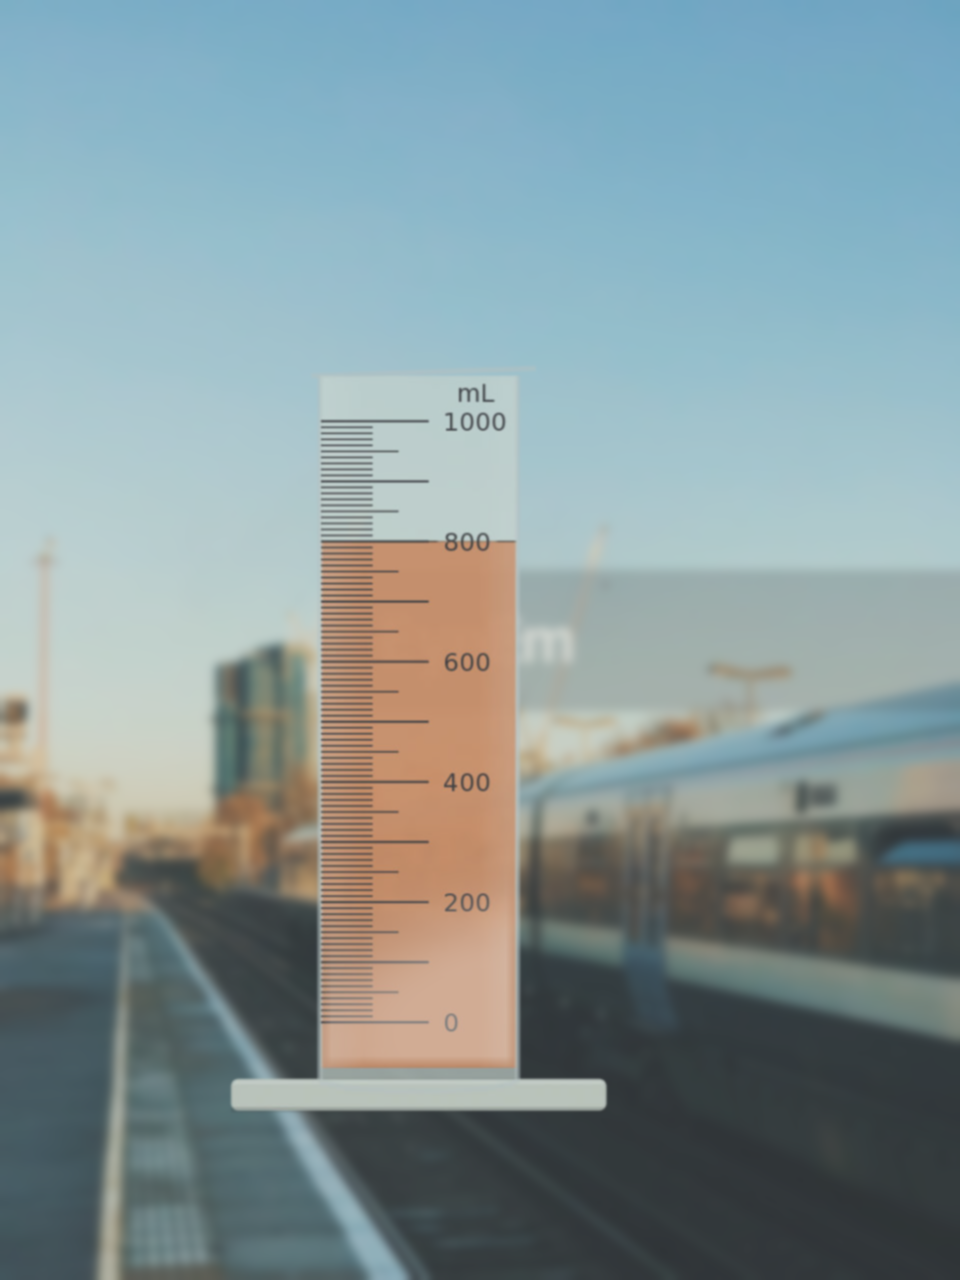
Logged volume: 800 (mL)
